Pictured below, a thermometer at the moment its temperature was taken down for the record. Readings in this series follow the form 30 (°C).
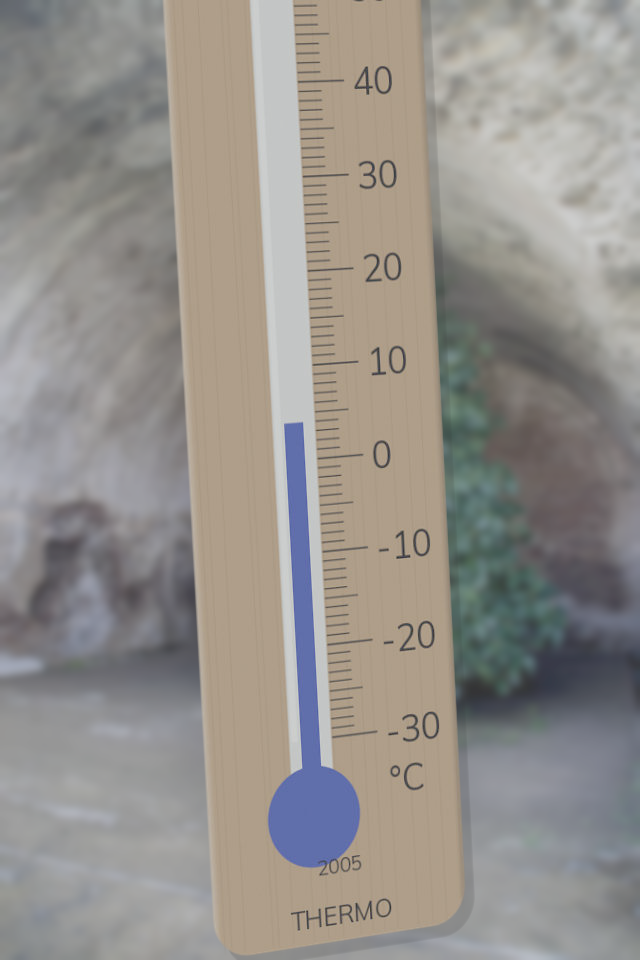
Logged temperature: 4 (°C)
